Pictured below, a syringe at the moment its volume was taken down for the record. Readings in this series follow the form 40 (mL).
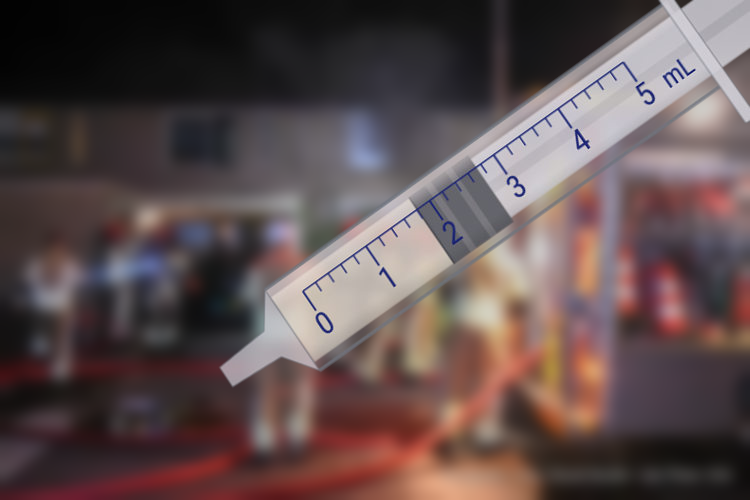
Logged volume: 1.8 (mL)
